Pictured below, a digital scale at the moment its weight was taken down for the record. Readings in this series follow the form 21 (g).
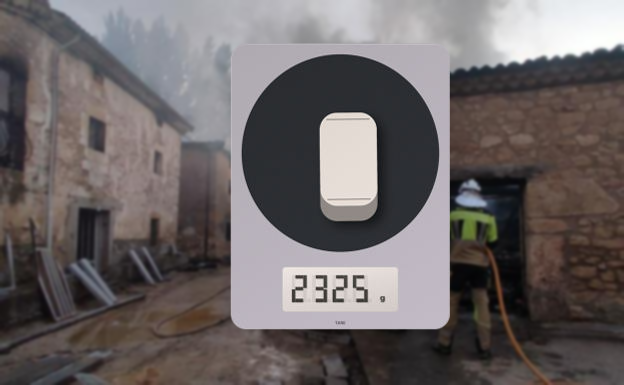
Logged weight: 2325 (g)
